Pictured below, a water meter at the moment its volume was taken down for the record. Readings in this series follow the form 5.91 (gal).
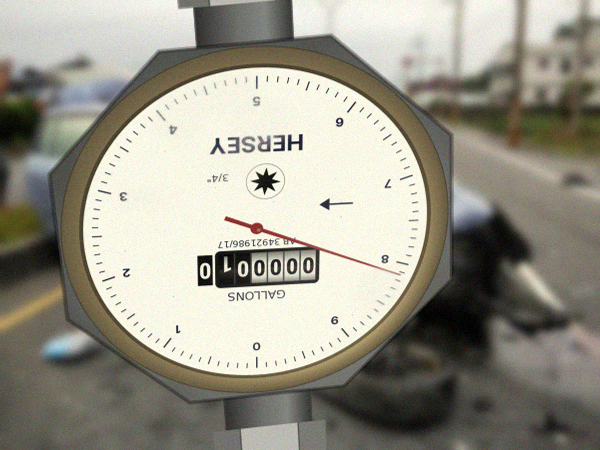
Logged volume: 8.1 (gal)
